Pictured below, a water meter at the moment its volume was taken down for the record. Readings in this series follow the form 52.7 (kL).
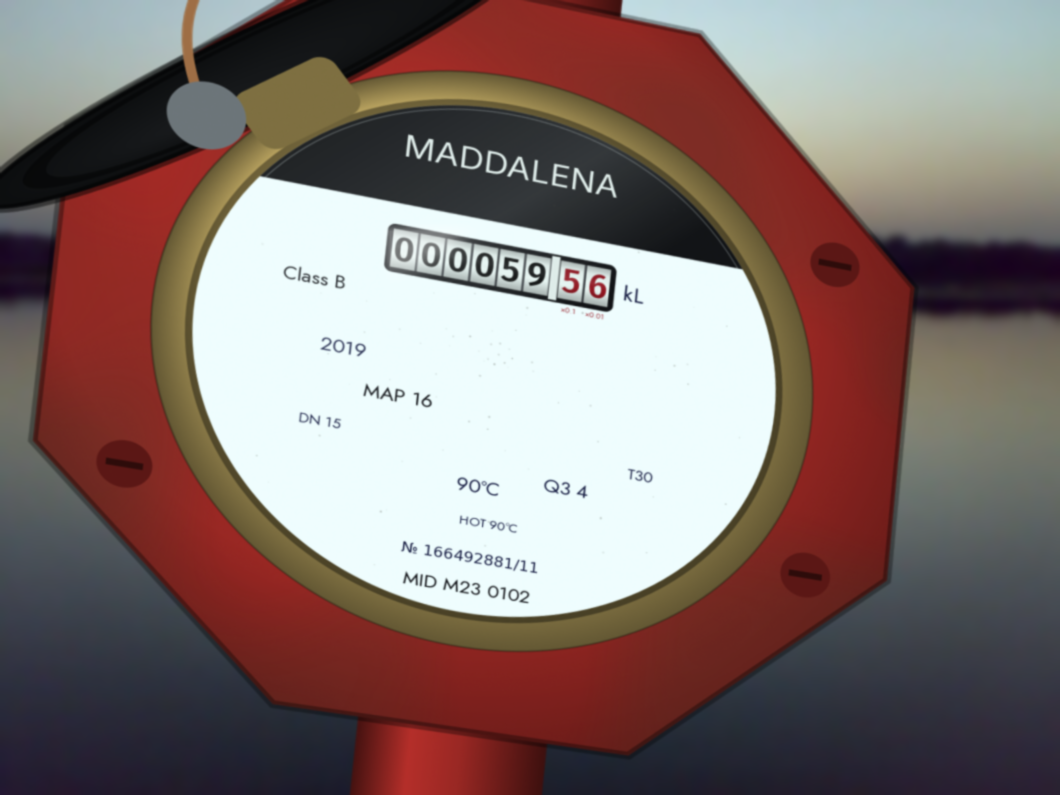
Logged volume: 59.56 (kL)
